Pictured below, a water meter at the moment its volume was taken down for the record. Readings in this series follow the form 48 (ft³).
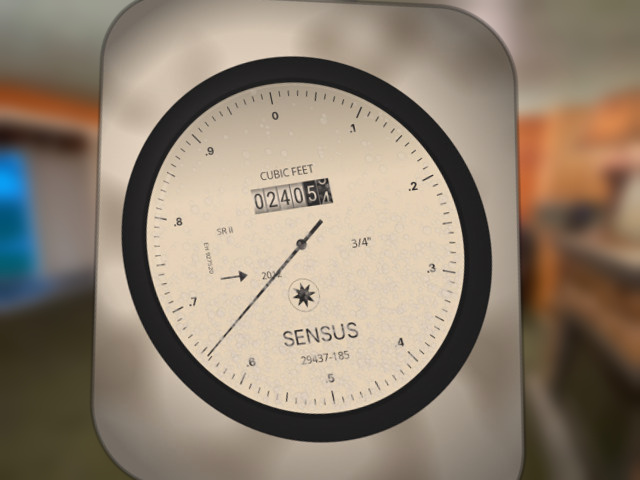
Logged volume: 24053.64 (ft³)
